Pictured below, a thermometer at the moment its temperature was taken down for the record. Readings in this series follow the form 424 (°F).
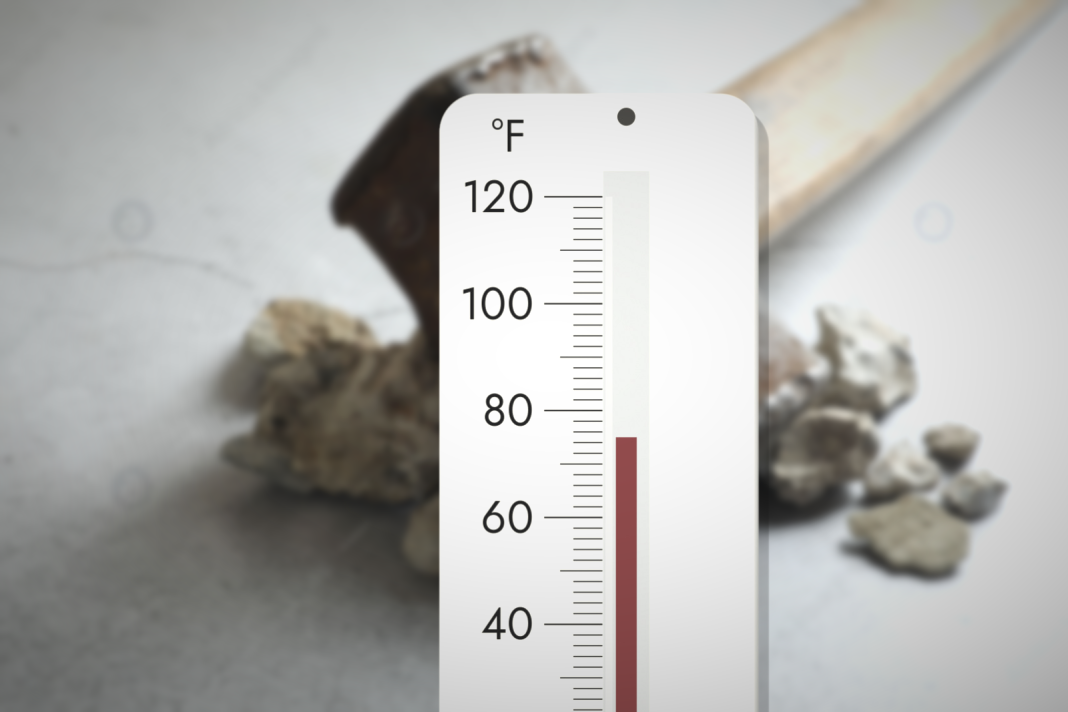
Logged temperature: 75 (°F)
